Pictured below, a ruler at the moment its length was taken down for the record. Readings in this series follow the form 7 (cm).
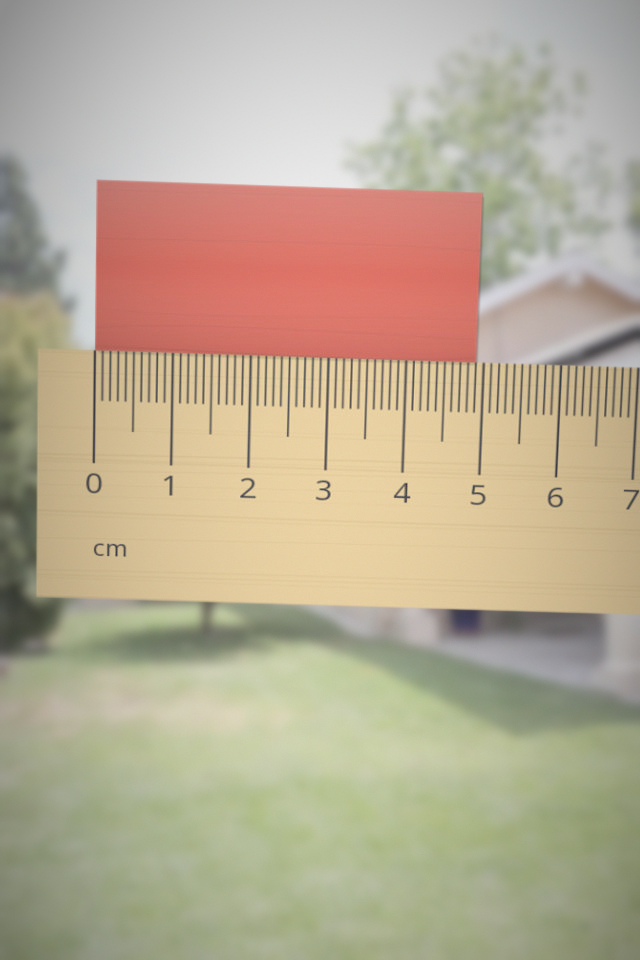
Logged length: 4.9 (cm)
